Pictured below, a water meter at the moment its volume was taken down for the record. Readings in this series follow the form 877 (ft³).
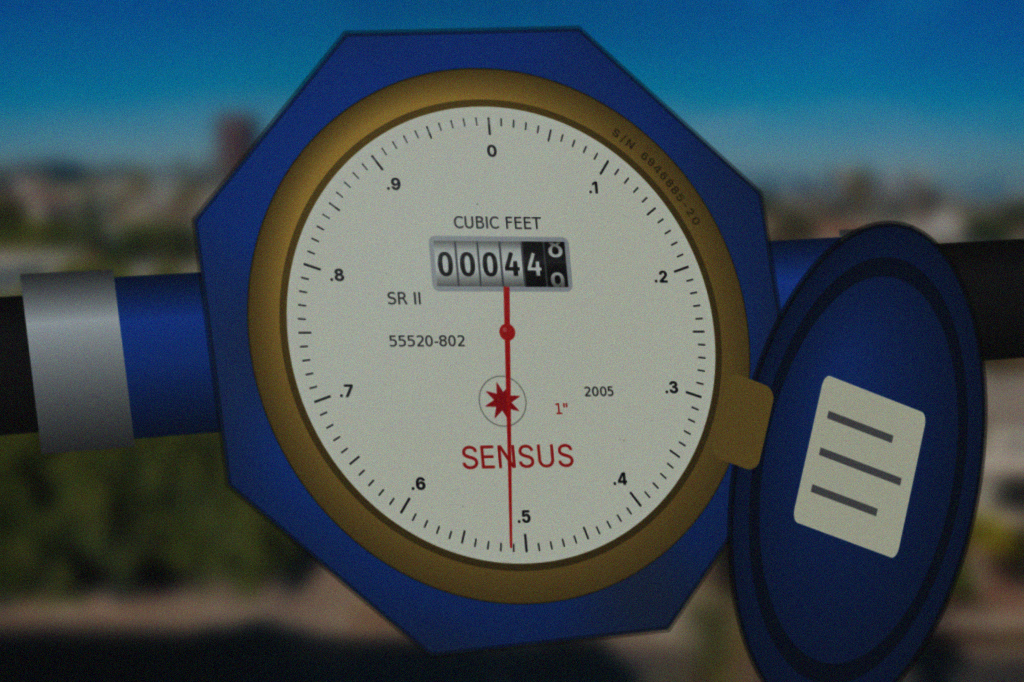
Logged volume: 448.51 (ft³)
